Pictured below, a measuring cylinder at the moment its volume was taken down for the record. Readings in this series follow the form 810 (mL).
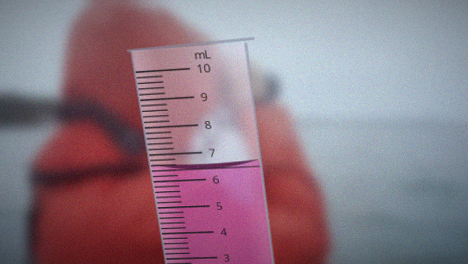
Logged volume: 6.4 (mL)
